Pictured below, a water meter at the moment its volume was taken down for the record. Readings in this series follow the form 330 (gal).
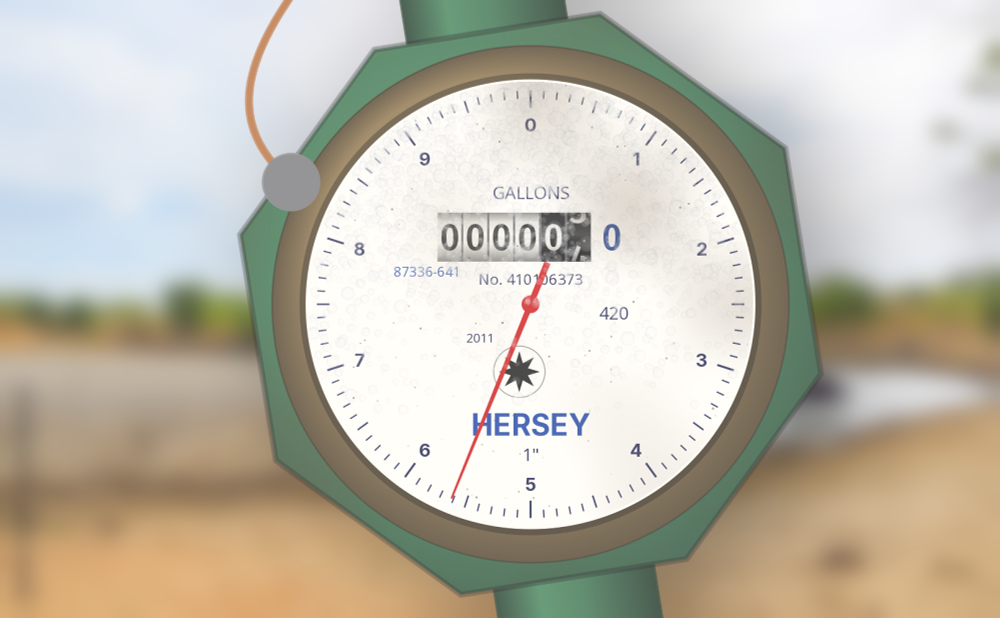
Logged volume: 35.6 (gal)
